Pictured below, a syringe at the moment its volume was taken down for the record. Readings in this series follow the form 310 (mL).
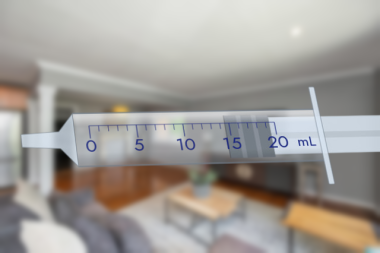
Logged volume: 14.5 (mL)
